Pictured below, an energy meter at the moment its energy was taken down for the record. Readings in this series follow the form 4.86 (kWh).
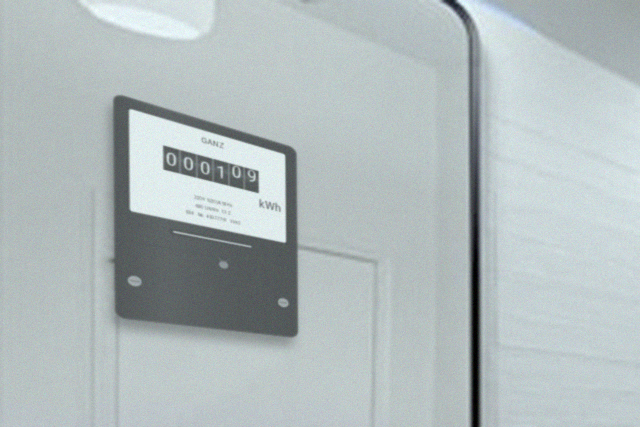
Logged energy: 109 (kWh)
